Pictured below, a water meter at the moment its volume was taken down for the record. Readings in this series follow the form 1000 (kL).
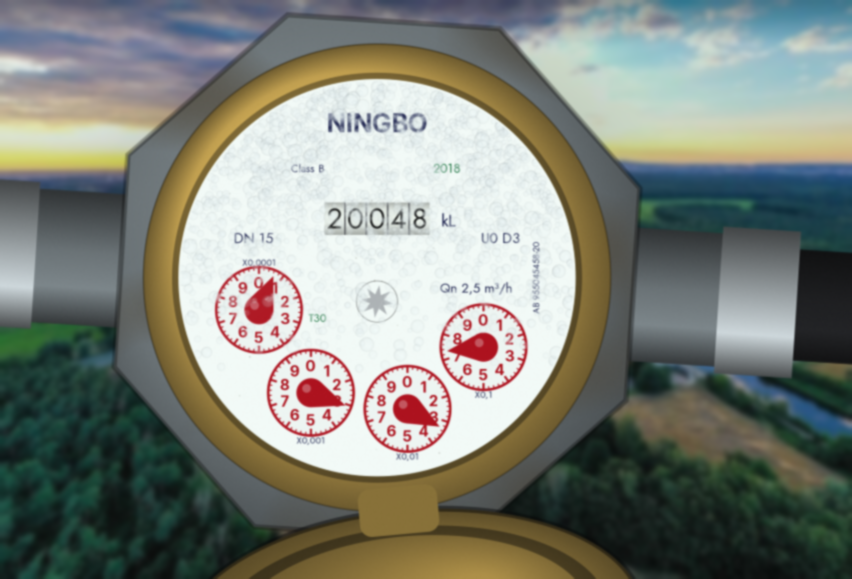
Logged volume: 20048.7330 (kL)
